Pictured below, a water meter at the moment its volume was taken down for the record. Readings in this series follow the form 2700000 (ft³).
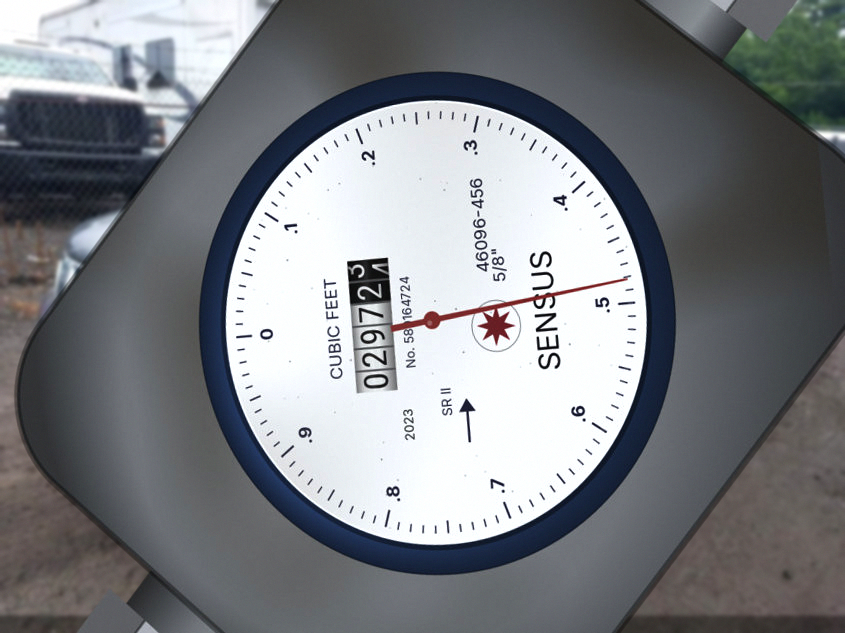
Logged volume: 29723.48 (ft³)
